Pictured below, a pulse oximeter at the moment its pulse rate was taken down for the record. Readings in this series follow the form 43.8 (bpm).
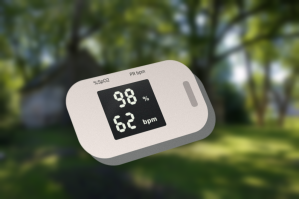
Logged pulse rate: 62 (bpm)
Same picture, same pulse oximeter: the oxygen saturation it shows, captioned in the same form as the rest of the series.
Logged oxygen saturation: 98 (%)
